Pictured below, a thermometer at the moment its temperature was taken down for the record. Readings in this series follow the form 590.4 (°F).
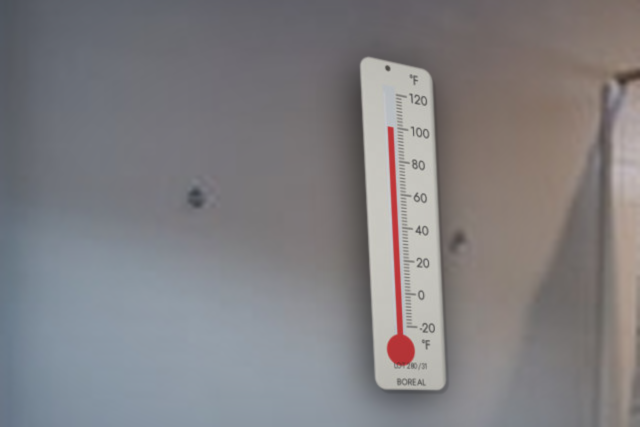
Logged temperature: 100 (°F)
